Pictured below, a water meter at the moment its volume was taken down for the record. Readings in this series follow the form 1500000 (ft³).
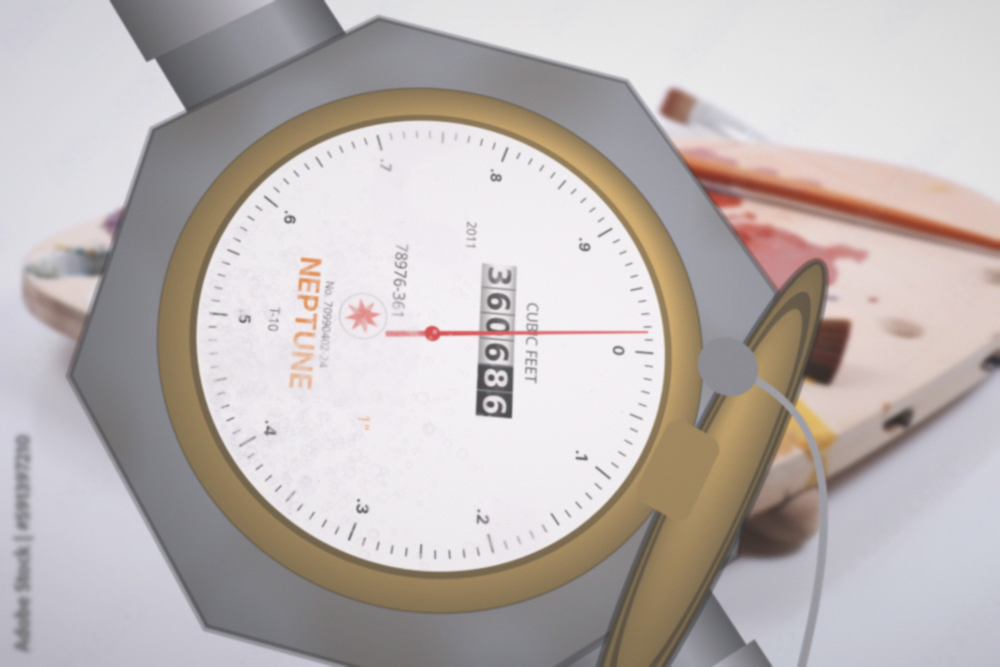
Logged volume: 360685.98 (ft³)
